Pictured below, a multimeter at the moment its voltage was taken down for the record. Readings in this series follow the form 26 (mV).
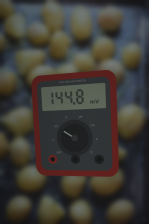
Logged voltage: 144.8 (mV)
